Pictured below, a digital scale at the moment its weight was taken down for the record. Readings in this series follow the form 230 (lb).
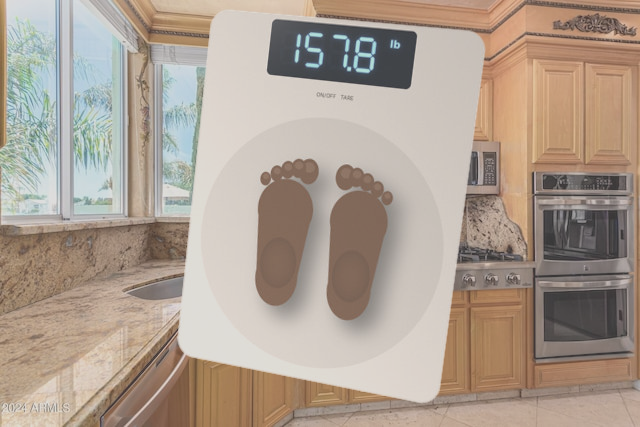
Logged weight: 157.8 (lb)
